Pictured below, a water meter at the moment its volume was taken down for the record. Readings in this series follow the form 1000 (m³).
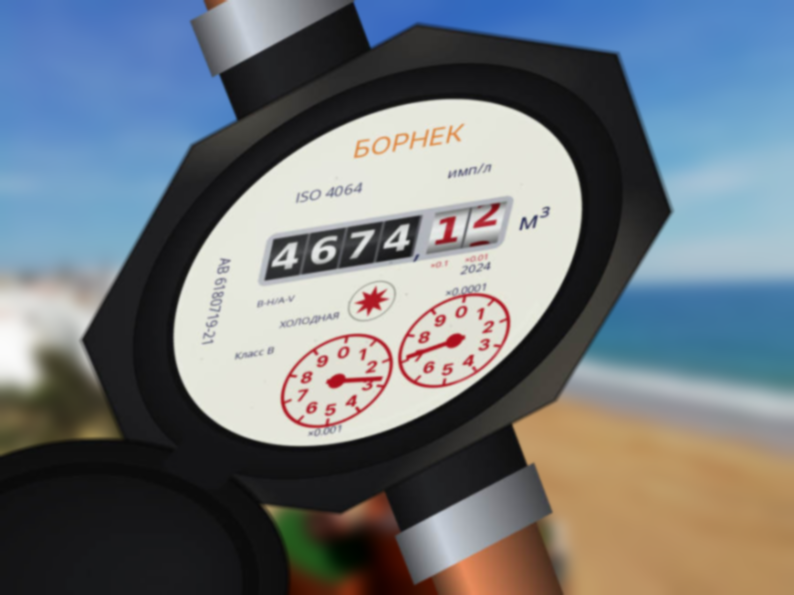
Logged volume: 4674.1227 (m³)
